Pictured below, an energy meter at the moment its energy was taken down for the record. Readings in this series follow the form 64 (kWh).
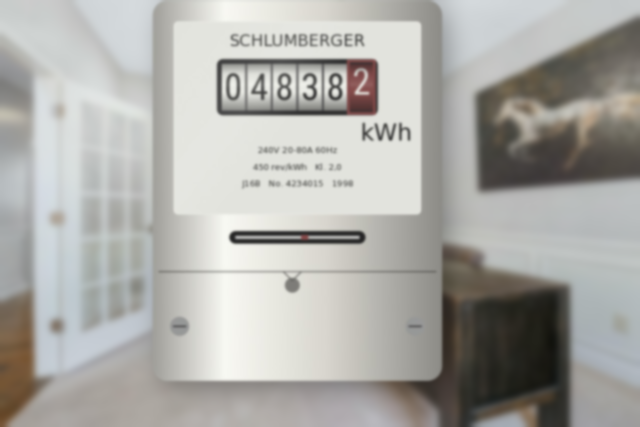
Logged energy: 4838.2 (kWh)
